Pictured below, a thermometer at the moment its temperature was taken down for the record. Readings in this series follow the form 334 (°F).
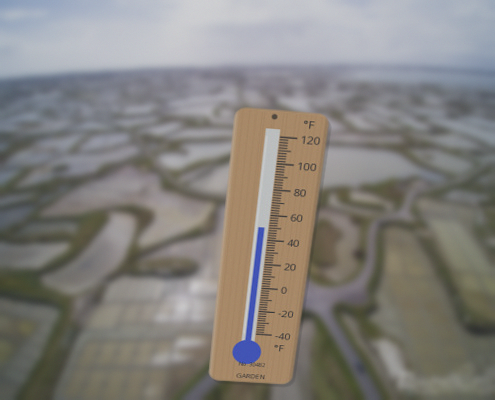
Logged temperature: 50 (°F)
